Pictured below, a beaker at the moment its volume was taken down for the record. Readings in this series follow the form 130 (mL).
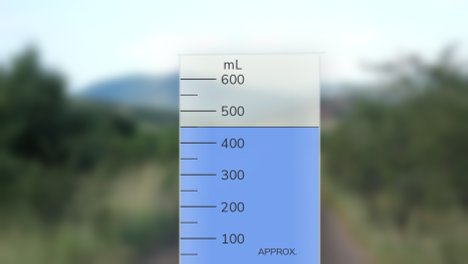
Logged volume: 450 (mL)
